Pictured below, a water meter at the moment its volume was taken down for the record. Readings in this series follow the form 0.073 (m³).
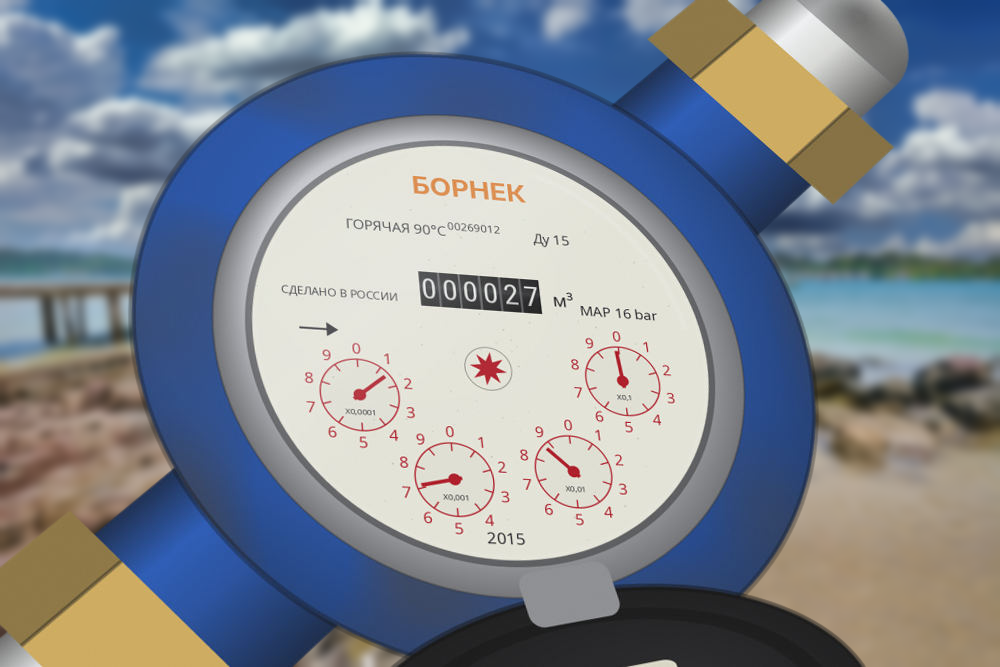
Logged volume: 26.9871 (m³)
